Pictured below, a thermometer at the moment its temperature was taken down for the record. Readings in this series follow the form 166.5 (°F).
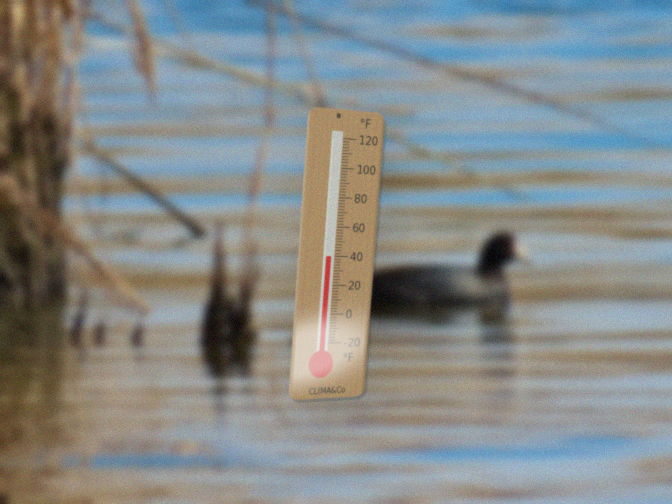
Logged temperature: 40 (°F)
